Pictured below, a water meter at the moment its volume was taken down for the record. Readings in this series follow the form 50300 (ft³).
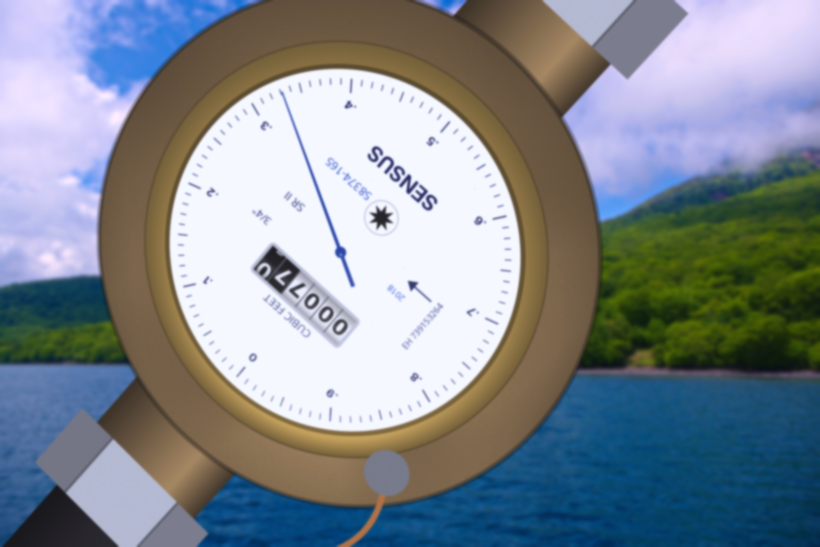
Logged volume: 770.33 (ft³)
